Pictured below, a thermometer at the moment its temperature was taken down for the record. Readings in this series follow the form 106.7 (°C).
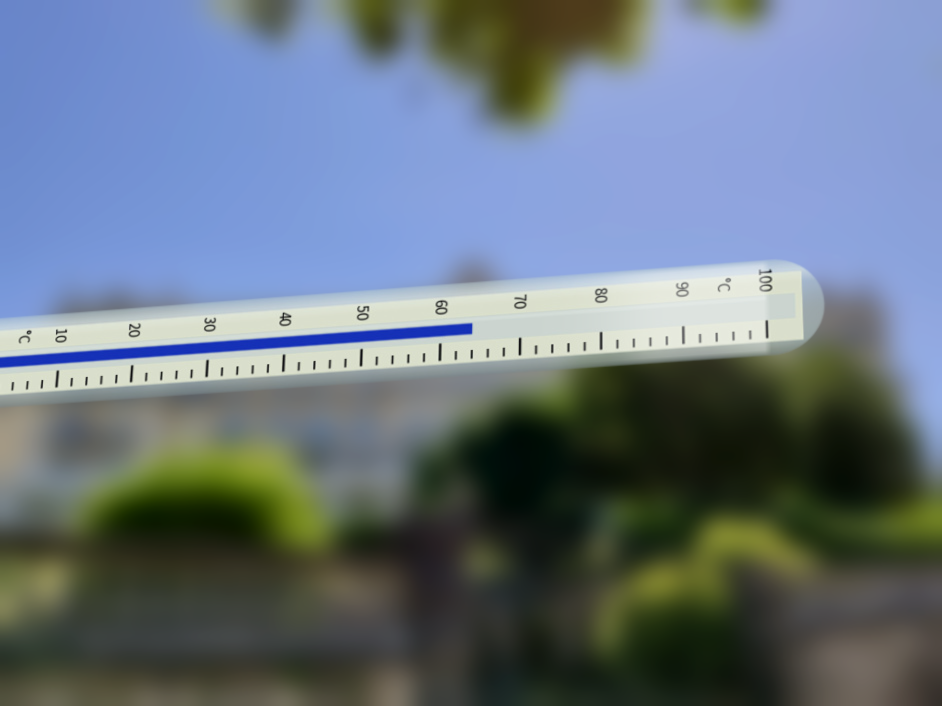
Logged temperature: 64 (°C)
